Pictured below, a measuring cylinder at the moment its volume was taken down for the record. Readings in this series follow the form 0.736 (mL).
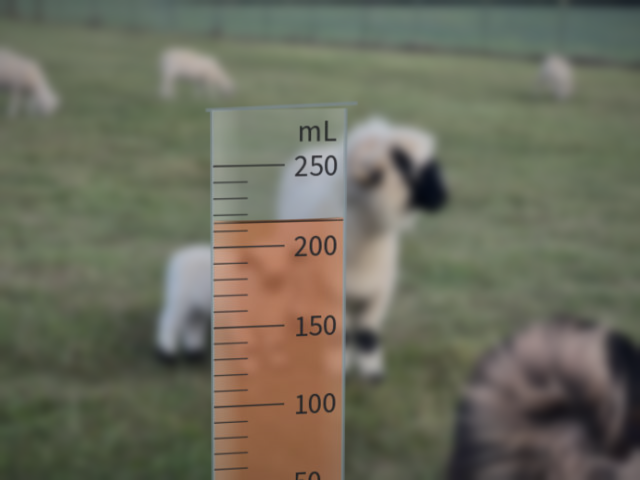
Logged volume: 215 (mL)
